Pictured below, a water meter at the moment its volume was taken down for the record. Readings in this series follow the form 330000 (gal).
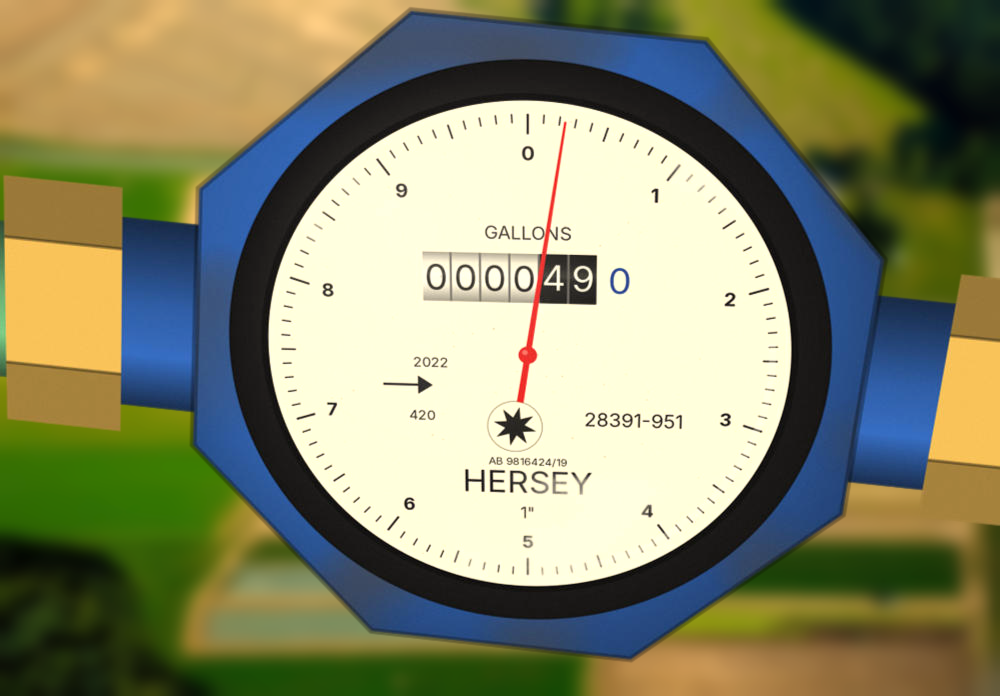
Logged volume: 490.2 (gal)
